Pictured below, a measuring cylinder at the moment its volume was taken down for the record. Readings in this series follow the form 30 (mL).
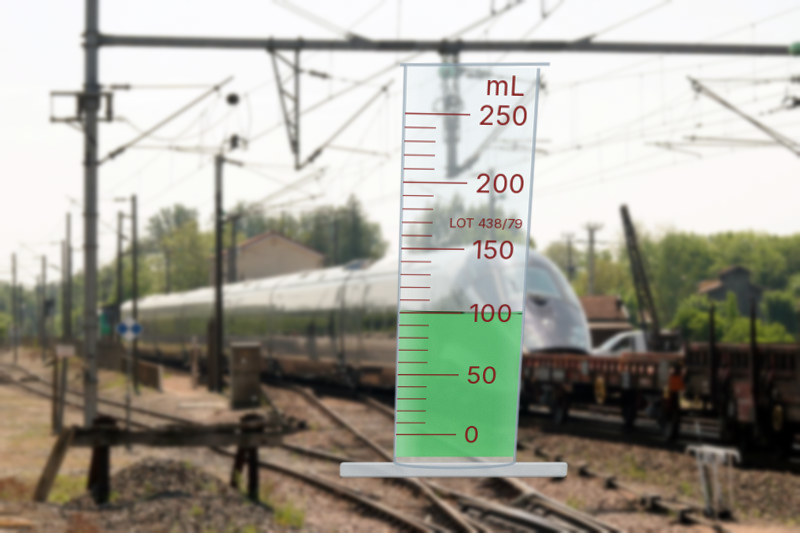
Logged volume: 100 (mL)
